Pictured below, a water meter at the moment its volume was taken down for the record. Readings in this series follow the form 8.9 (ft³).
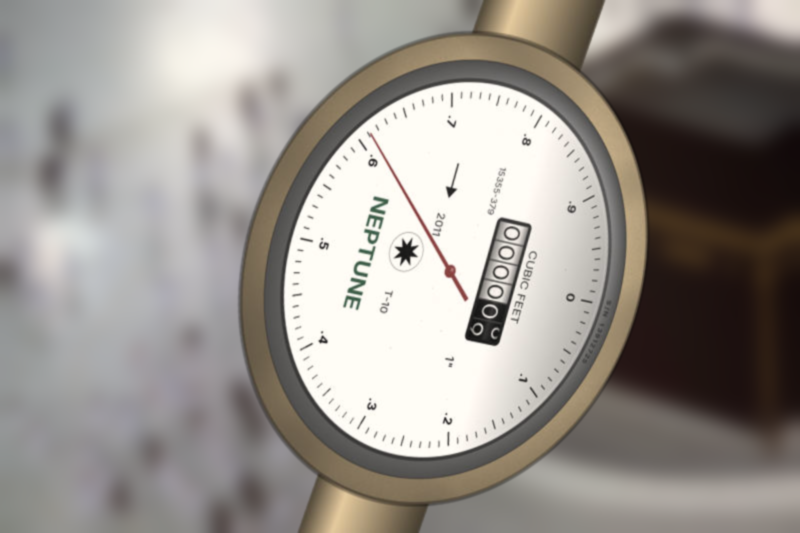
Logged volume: 8.61 (ft³)
